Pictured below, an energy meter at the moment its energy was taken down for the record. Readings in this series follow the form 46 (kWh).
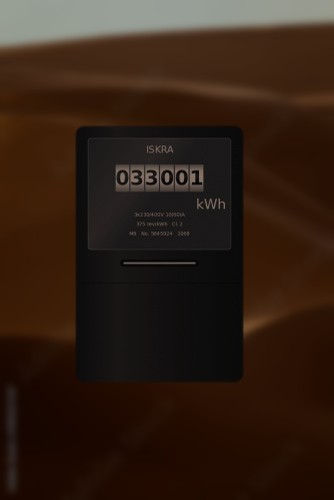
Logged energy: 33001 (kWh)
